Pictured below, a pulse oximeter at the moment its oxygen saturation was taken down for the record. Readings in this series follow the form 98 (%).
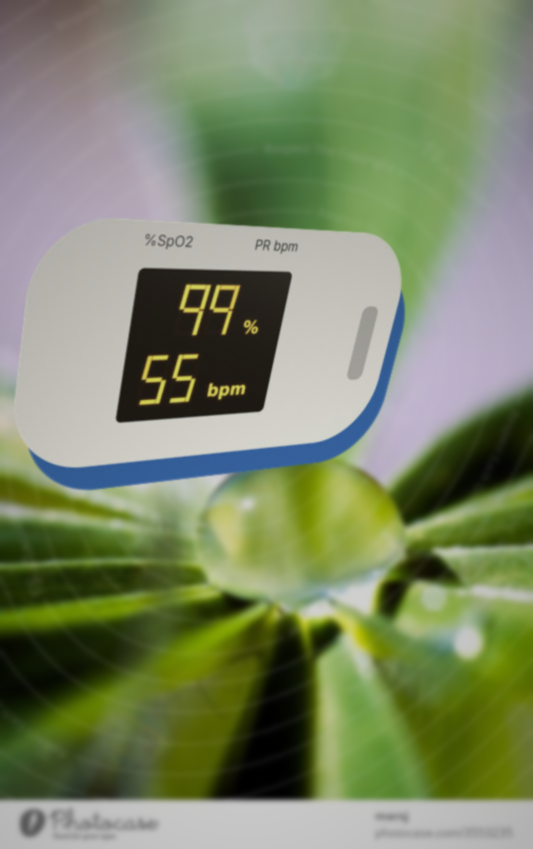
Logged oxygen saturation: 99 (%)
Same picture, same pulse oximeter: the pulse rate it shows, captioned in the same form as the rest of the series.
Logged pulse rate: 55 (bpm)
